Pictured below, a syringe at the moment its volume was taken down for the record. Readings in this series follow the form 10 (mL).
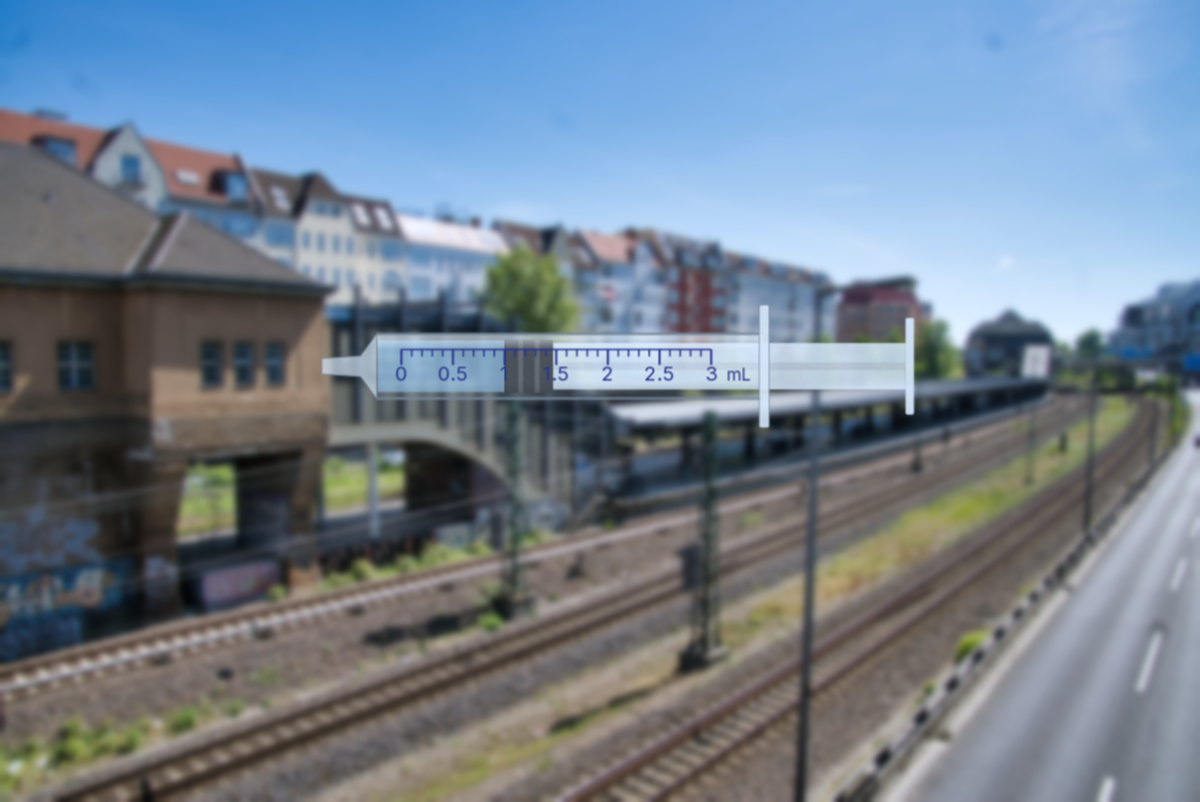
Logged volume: 1 (mL)
